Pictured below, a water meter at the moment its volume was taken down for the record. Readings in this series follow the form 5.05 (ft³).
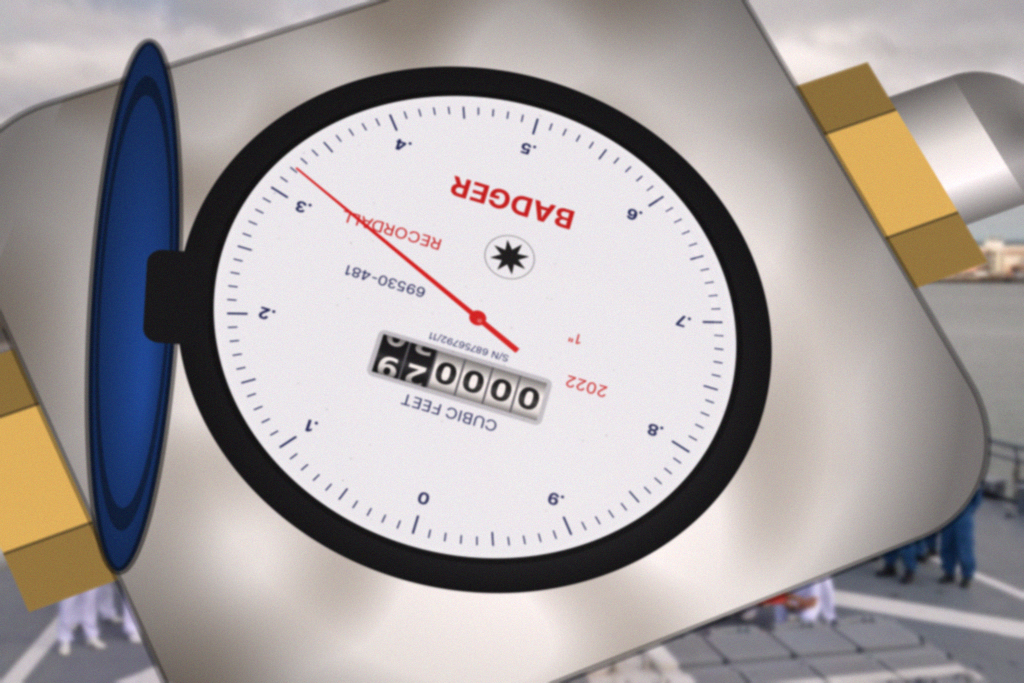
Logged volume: 29.32 (ft³)
